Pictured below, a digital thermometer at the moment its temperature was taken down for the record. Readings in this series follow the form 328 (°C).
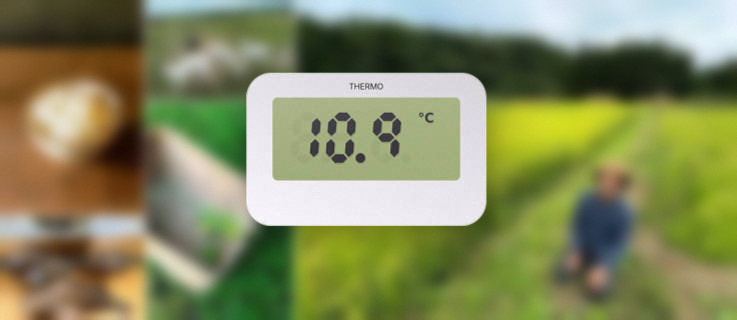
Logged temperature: 10.9 (°C)
